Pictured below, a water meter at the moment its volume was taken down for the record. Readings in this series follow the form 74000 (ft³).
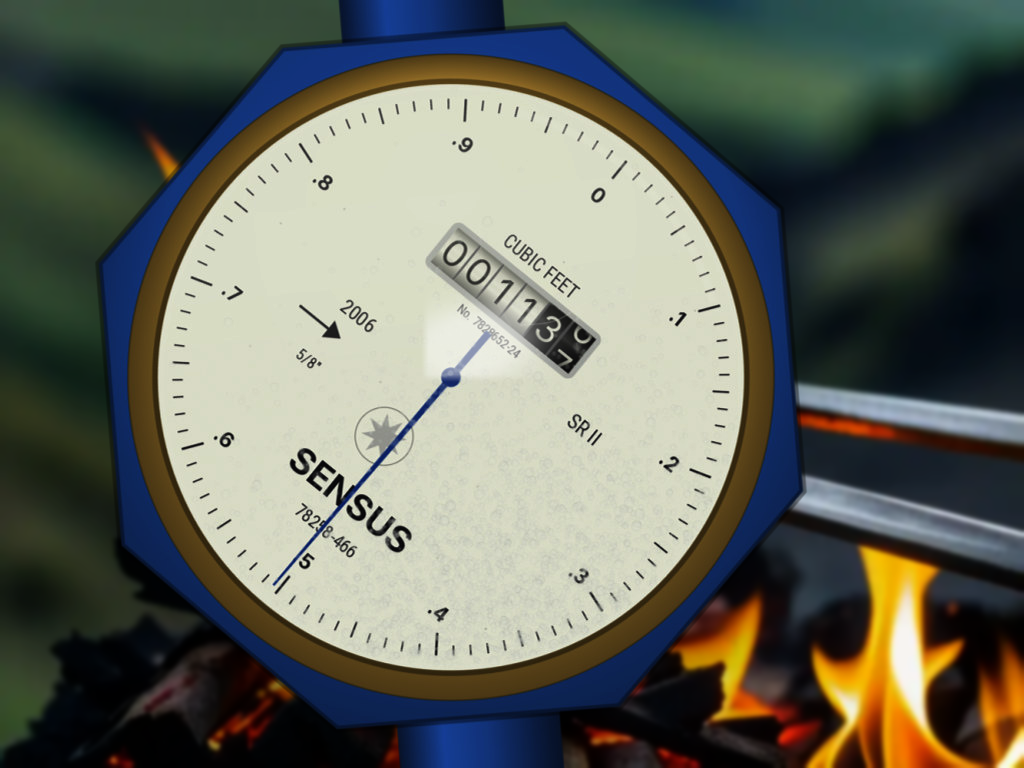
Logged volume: 1136.50 (ft³)
